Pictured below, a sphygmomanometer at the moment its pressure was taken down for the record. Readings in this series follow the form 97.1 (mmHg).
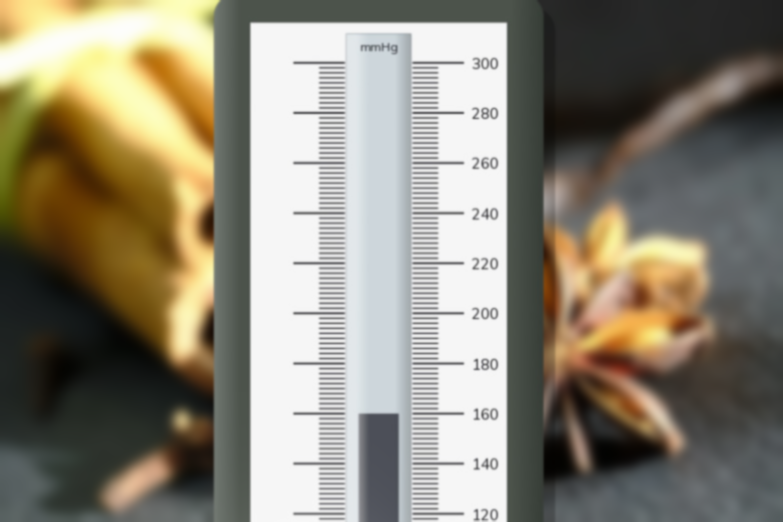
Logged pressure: 160 (mmHg)
